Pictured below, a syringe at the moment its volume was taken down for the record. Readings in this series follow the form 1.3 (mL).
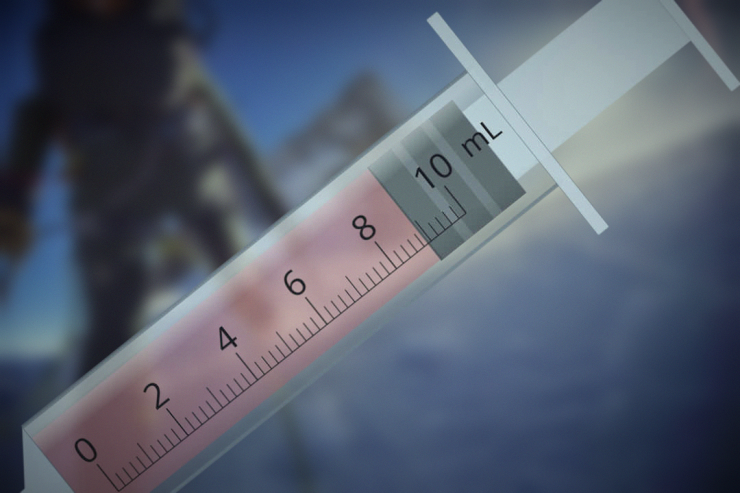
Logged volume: 8.9 (mL)
